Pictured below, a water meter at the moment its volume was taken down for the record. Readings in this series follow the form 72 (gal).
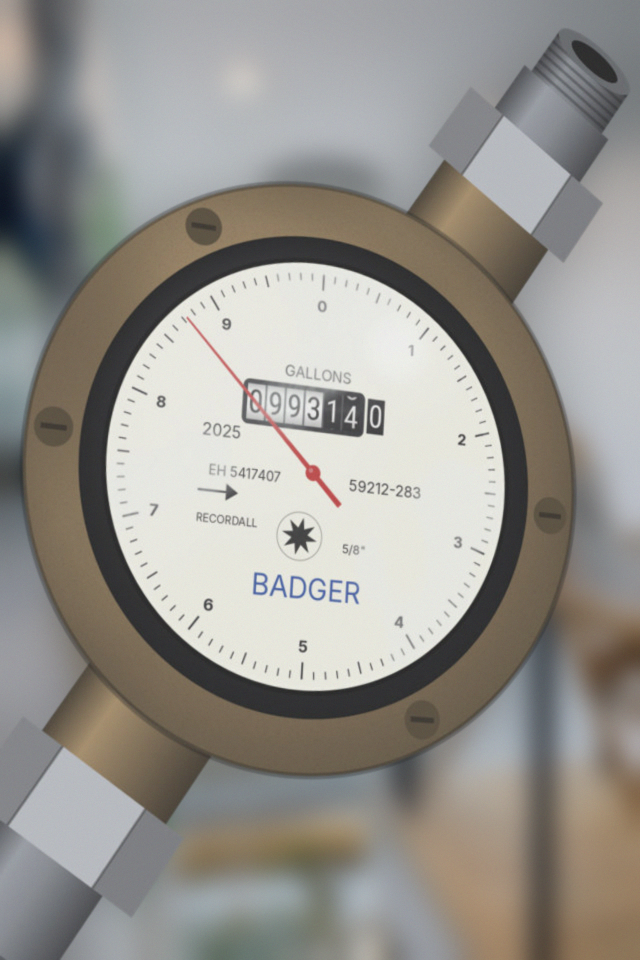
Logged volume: 993138.7 (gal)
